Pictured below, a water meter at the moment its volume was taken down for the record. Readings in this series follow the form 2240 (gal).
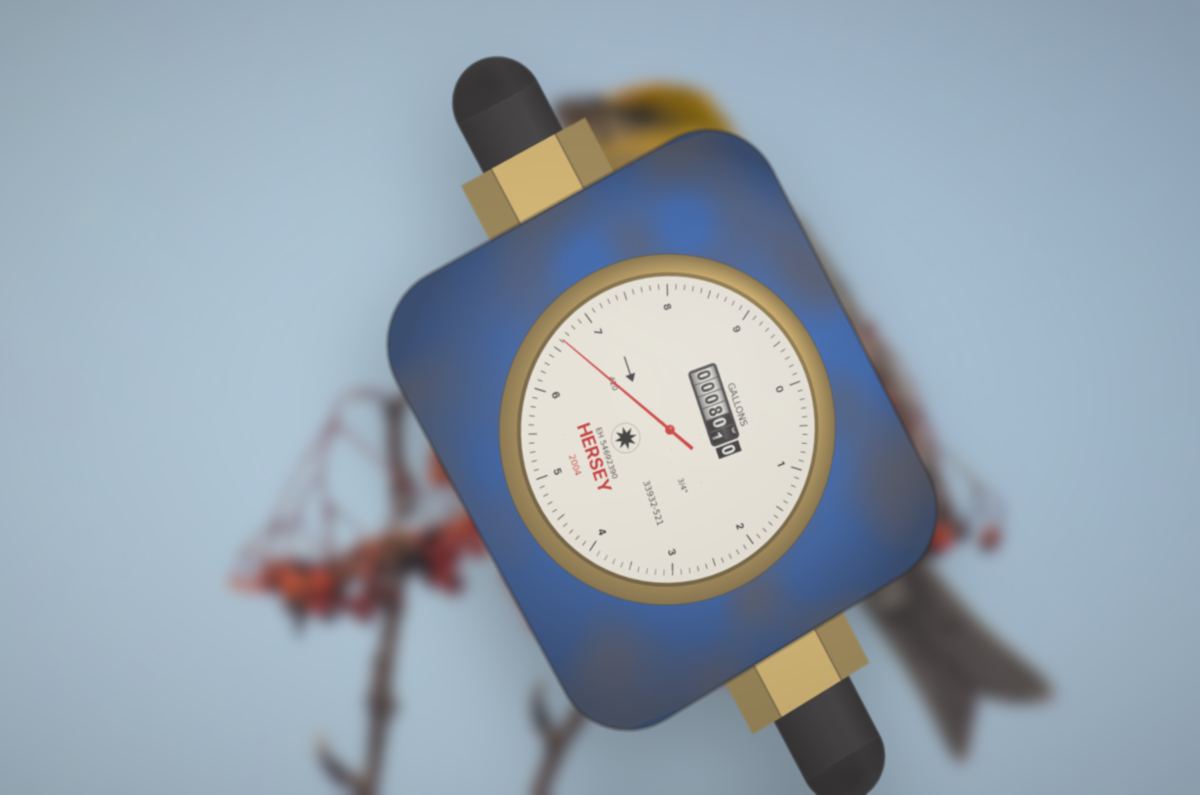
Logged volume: 8006.6 (gal)
